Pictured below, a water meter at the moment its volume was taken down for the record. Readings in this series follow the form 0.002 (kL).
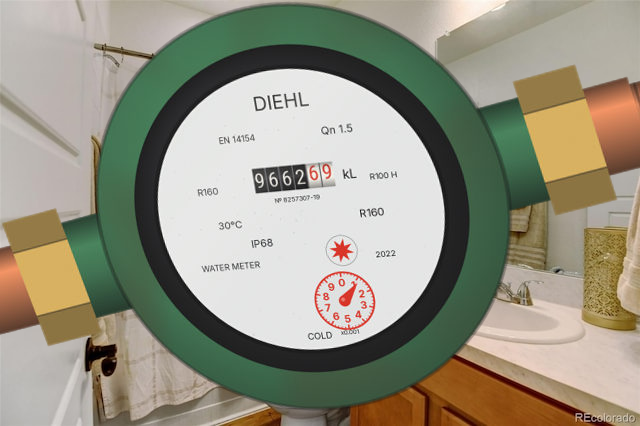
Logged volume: 9662.691 (kL)
